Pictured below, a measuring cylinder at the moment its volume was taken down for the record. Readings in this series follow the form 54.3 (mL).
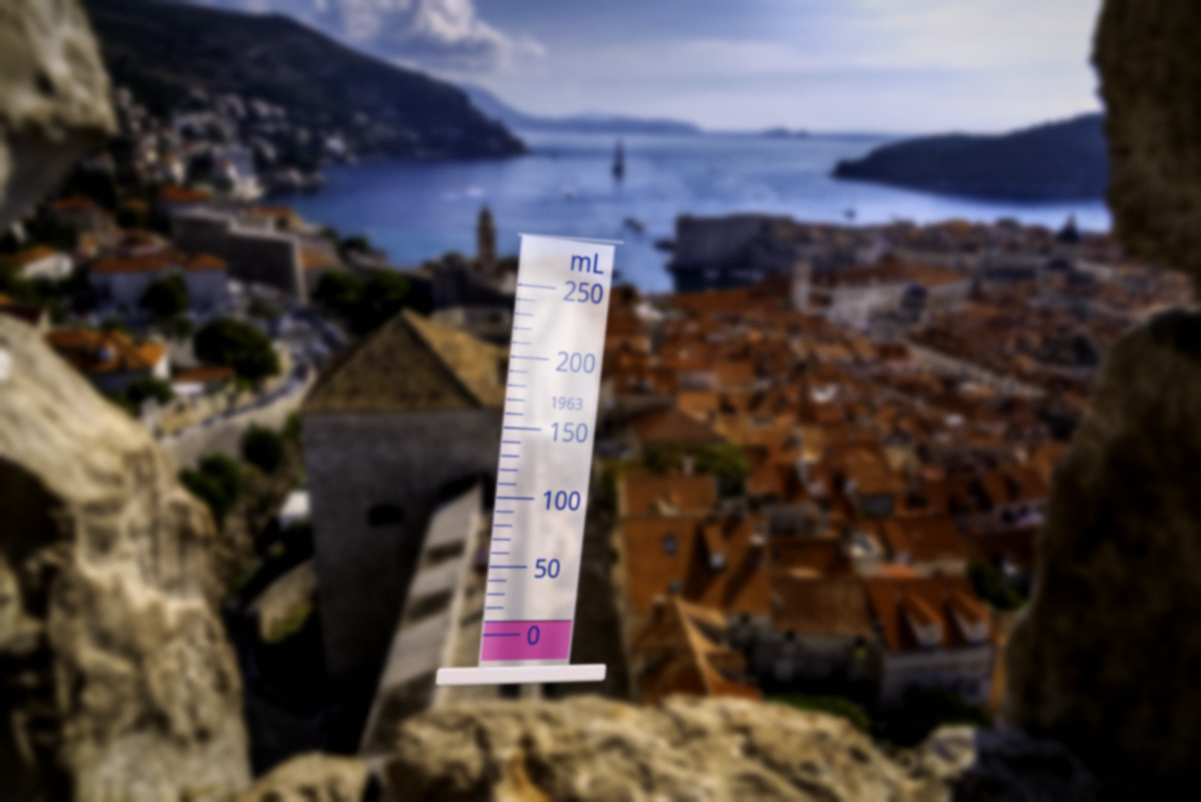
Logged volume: 10 (mL)
